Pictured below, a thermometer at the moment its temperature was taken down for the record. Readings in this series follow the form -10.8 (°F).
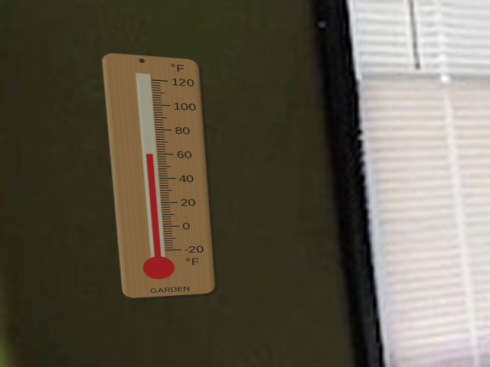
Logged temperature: 60 (°F)
